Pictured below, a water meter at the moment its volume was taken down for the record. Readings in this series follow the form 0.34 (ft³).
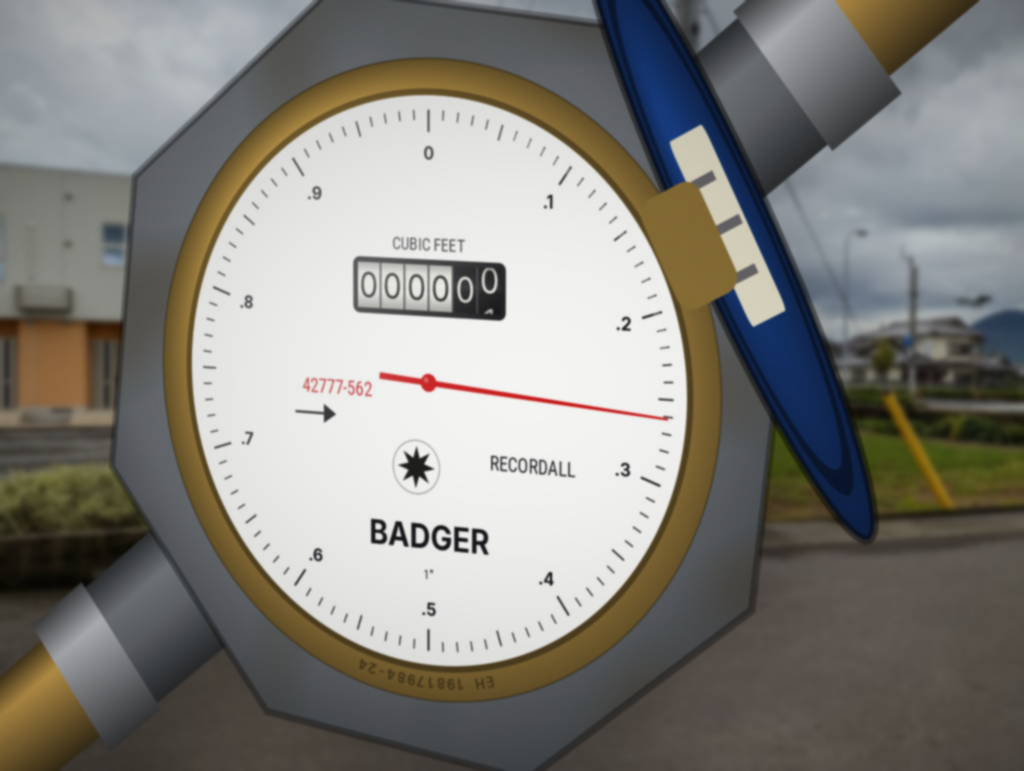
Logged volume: 0.26 (ft³)
